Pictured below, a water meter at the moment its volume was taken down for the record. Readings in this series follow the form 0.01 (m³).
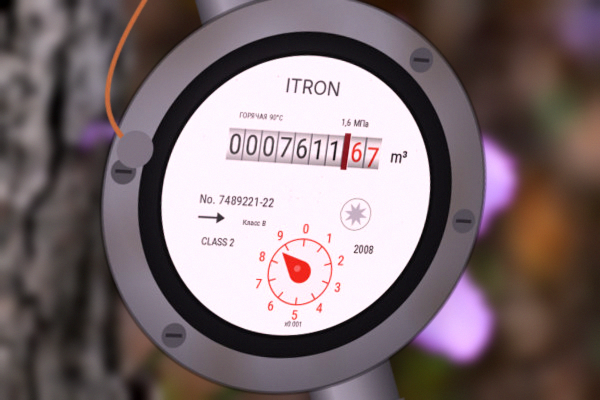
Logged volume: 7611.668 (m³)
